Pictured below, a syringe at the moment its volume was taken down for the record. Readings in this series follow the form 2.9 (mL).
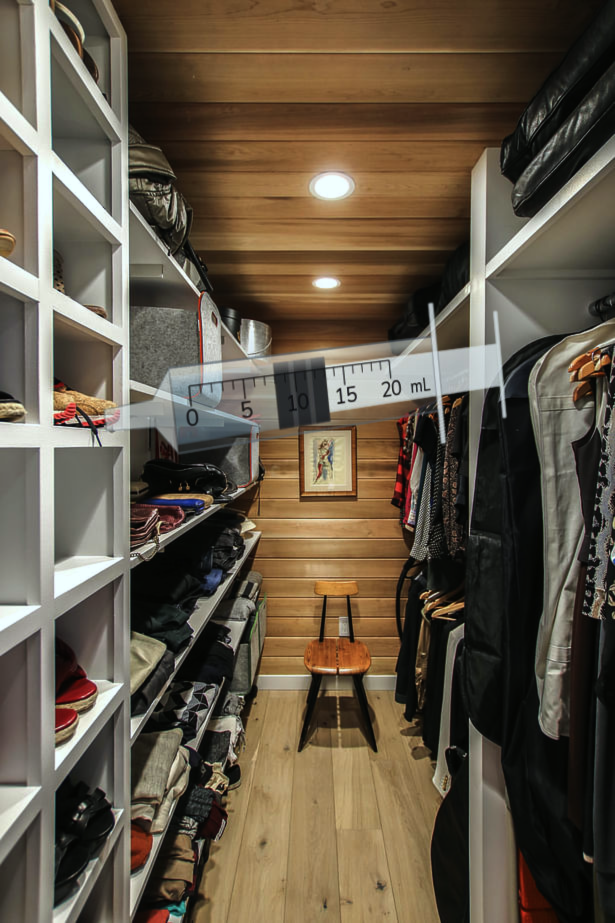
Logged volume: 8 (mL)
